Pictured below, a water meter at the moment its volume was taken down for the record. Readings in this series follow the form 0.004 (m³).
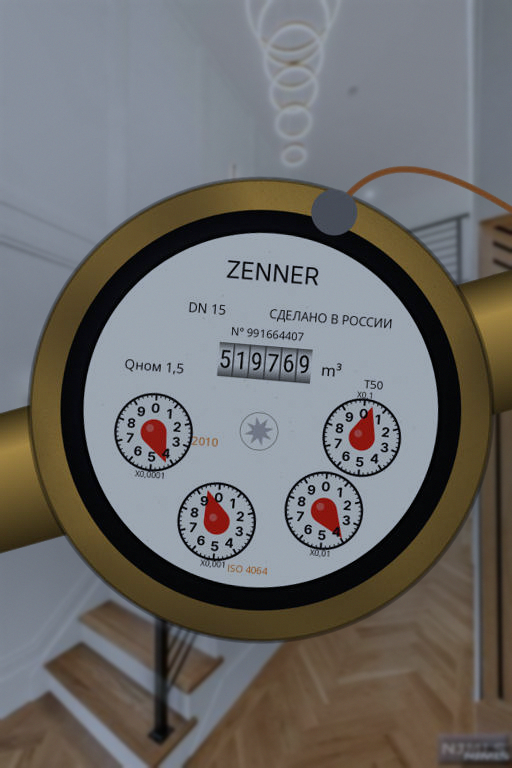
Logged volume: 519769.0394 (m³)
